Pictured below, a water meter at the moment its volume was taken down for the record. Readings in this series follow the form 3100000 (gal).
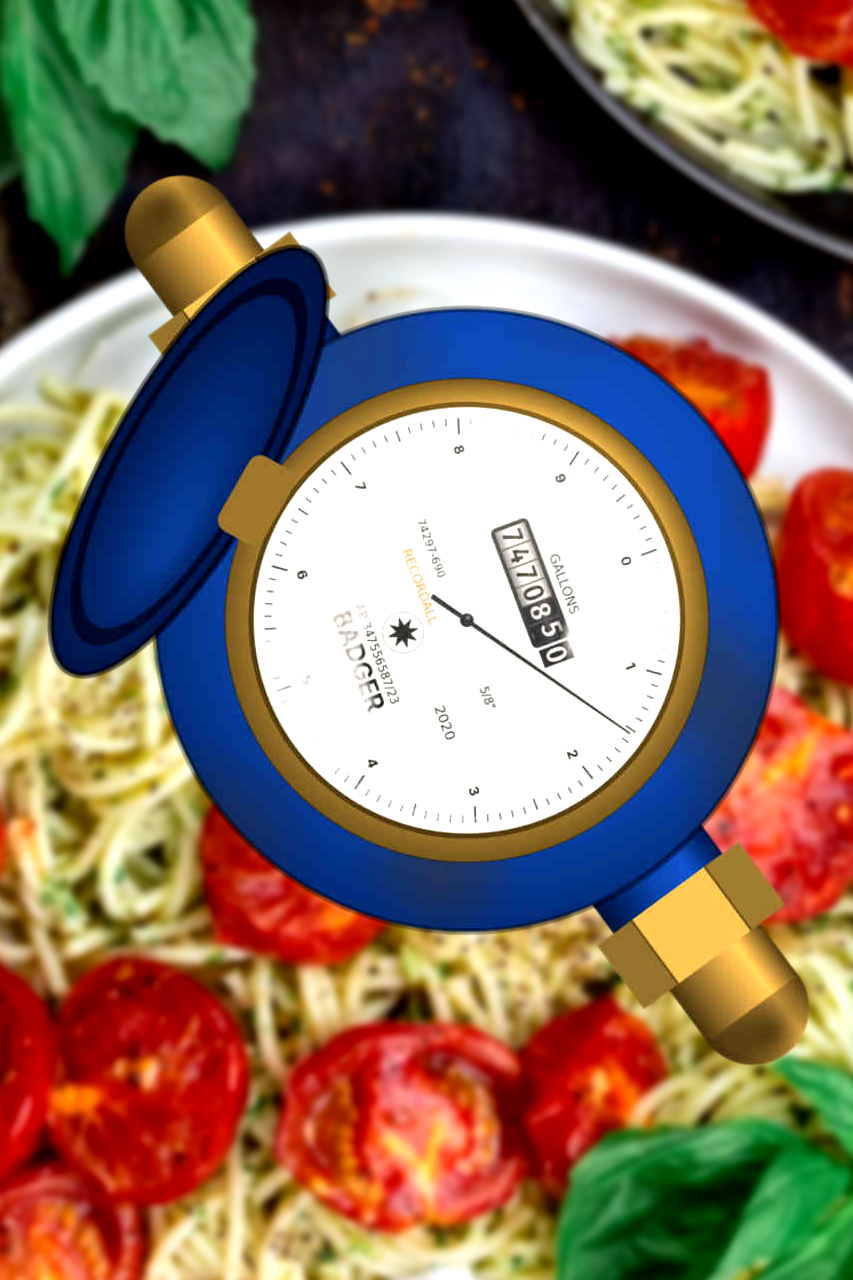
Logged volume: 7470851.5 (gal)
